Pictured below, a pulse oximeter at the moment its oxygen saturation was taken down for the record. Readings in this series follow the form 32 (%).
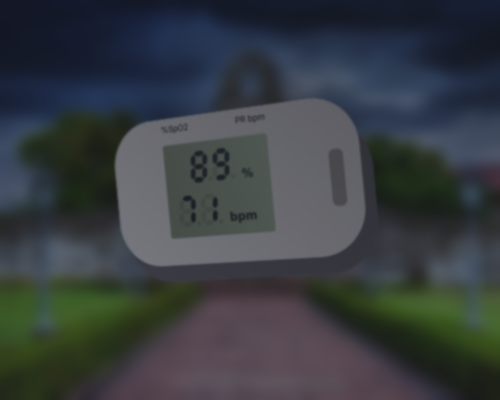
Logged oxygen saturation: 89 (%)
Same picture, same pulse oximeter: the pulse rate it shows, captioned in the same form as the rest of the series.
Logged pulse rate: 71 (bpm)
